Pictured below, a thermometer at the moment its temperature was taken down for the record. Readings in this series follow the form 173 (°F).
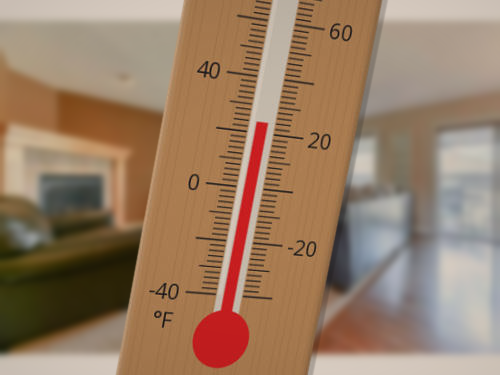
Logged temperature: 24 (°F)
